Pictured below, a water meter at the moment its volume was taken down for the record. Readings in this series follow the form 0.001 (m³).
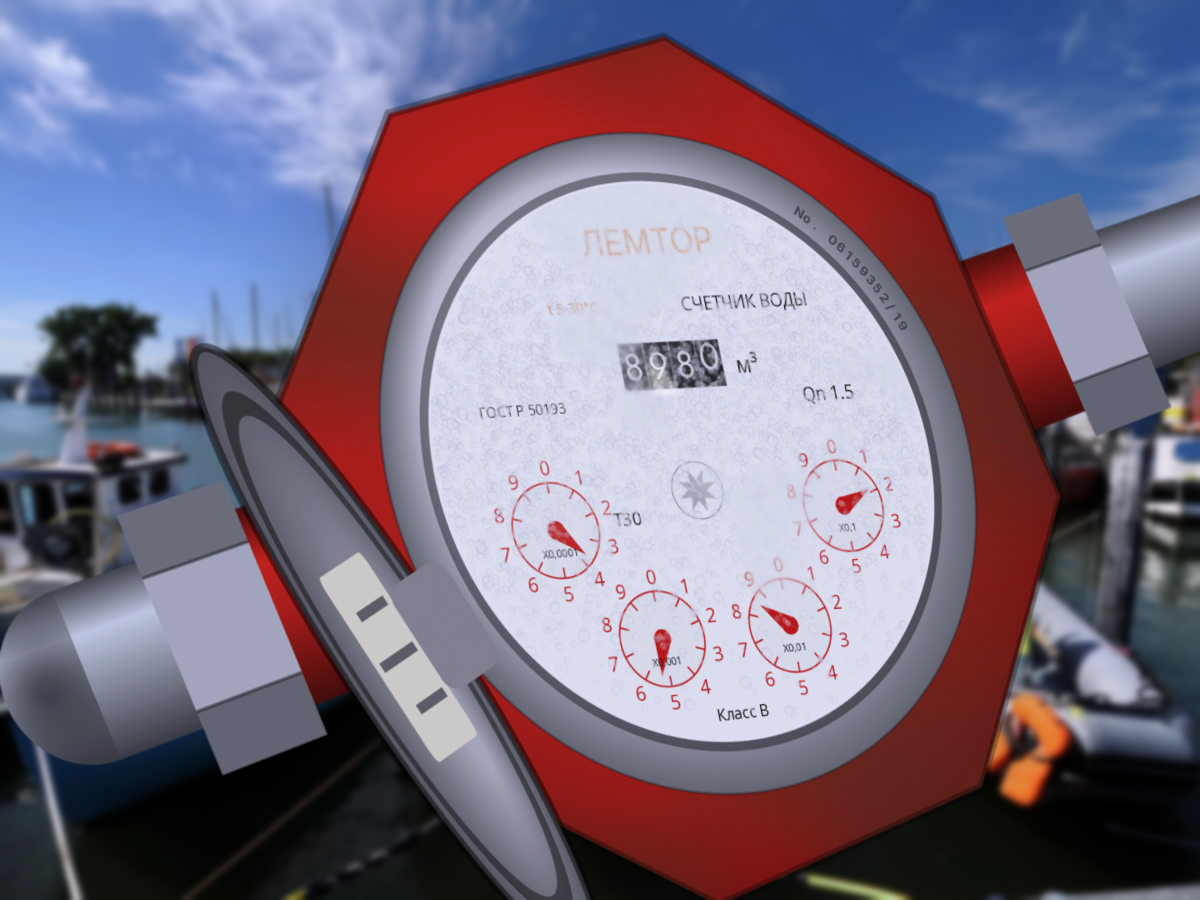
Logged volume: 8980.1853 (m³)
